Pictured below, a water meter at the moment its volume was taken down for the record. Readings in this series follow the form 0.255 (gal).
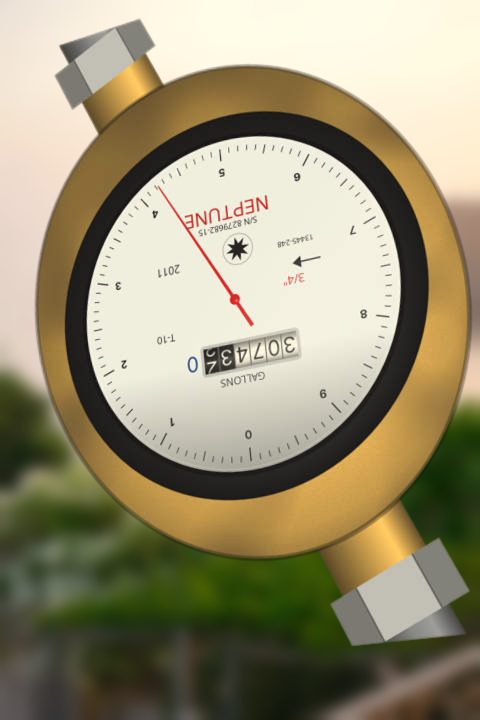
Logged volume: 3074324.2 (gal)
